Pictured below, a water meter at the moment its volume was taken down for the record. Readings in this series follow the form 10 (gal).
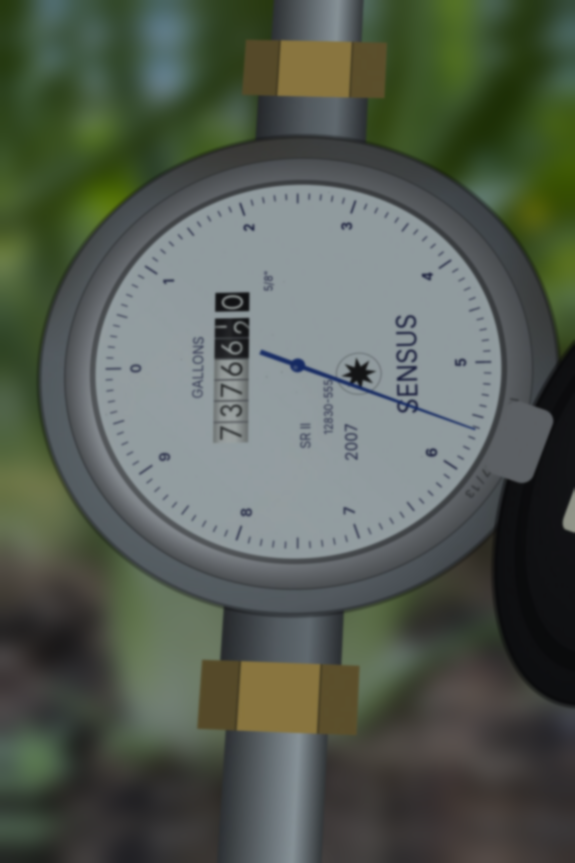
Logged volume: 7376615.6 (gal)
